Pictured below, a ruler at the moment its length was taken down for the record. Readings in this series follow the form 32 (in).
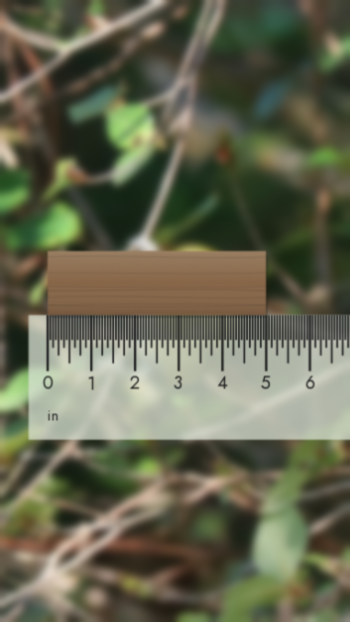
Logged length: 5 (in)
